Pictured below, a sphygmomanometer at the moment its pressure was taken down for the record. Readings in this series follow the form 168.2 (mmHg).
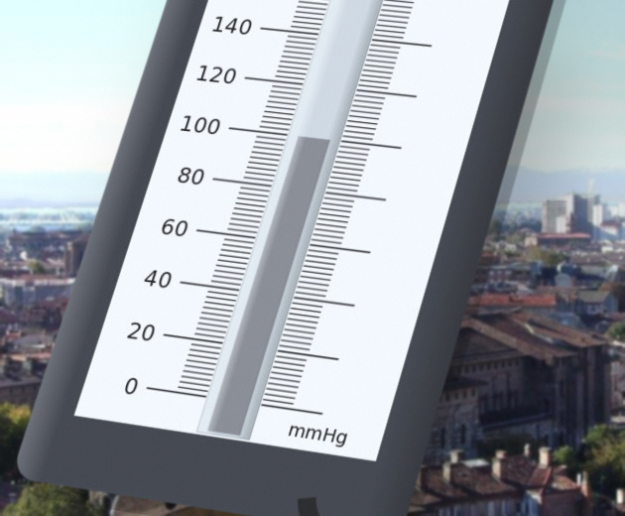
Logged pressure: 100 (mmHg)
